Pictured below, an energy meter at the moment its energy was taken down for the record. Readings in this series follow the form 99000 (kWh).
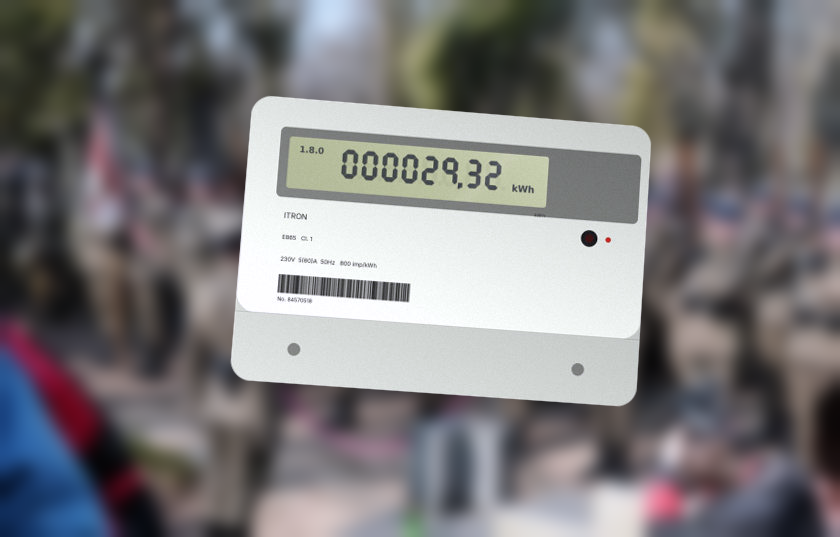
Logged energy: 29.32 (kWh)
